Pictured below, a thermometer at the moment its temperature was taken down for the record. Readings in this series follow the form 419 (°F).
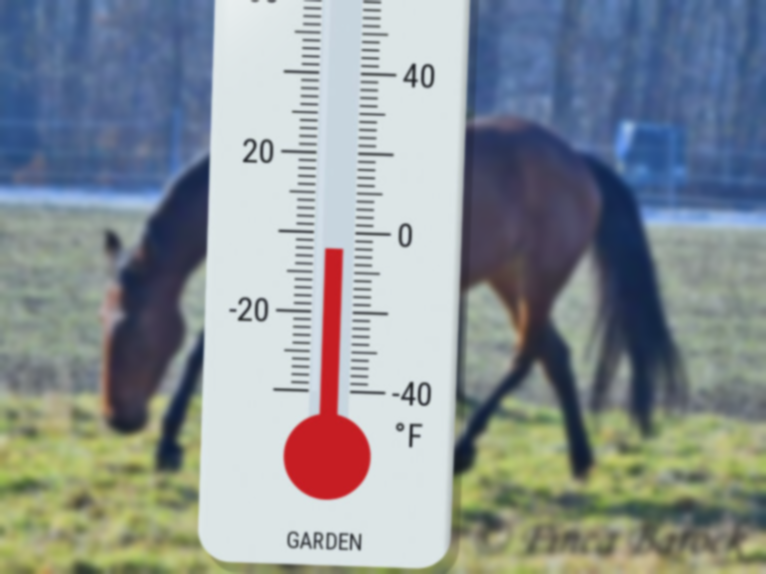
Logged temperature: -4 (°F)
